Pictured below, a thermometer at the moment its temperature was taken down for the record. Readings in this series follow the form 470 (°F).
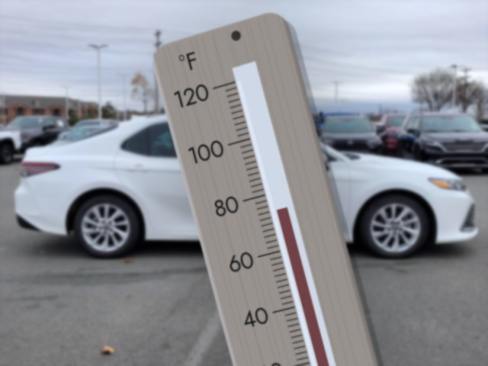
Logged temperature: 74 (°F)
